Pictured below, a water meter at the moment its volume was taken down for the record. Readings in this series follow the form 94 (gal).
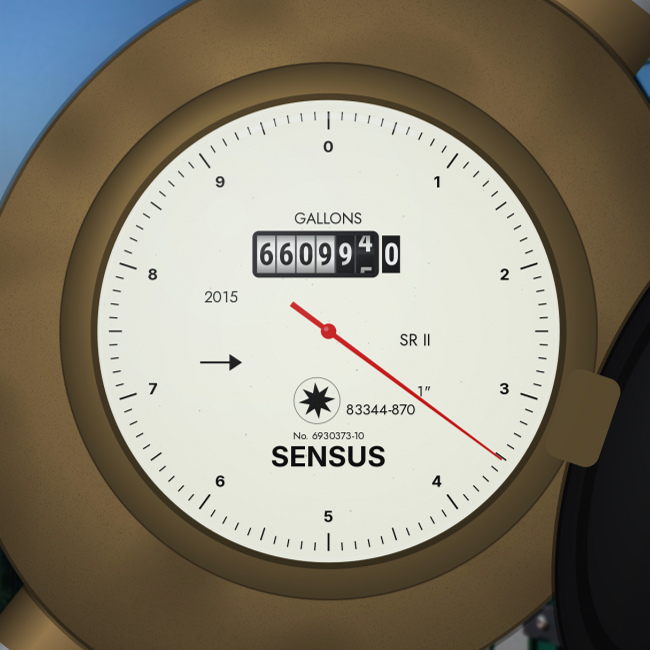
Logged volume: 6609943.5 (gal)
